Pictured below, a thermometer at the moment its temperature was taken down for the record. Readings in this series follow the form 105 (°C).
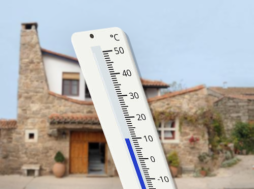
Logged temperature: 10 (°C)
